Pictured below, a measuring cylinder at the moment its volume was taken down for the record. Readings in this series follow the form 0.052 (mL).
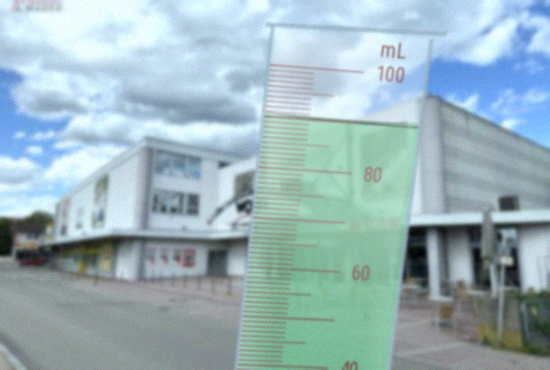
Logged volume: 90 (mL)
